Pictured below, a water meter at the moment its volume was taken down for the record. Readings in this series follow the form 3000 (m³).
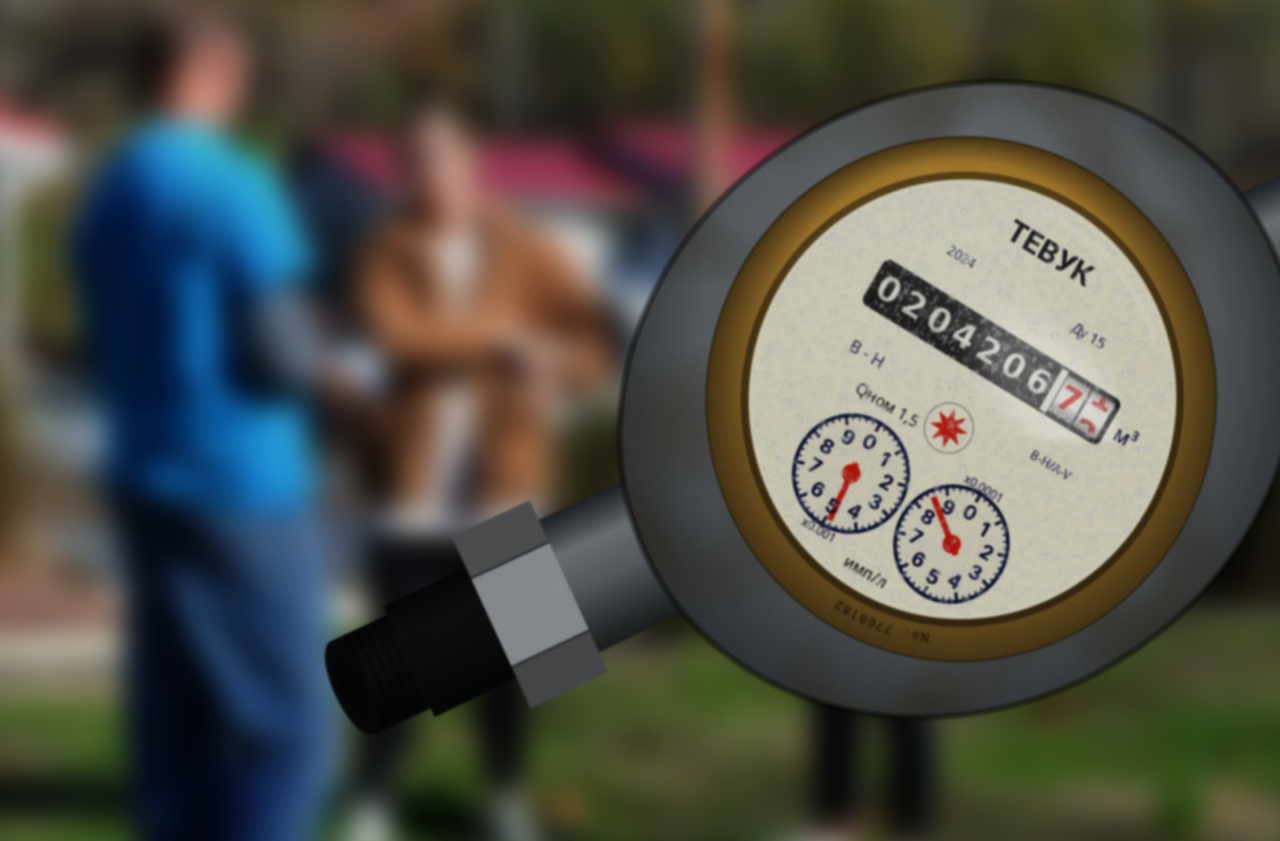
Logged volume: 204206.7148 (m³)
